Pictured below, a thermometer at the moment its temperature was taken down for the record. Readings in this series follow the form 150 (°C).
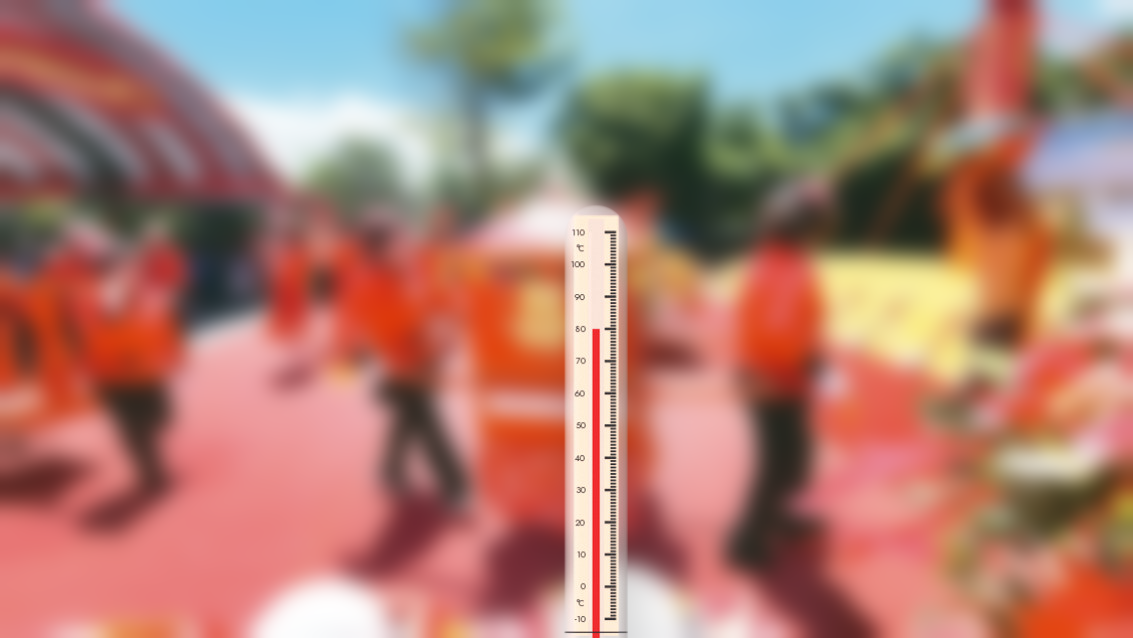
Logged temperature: 80 (°C)
